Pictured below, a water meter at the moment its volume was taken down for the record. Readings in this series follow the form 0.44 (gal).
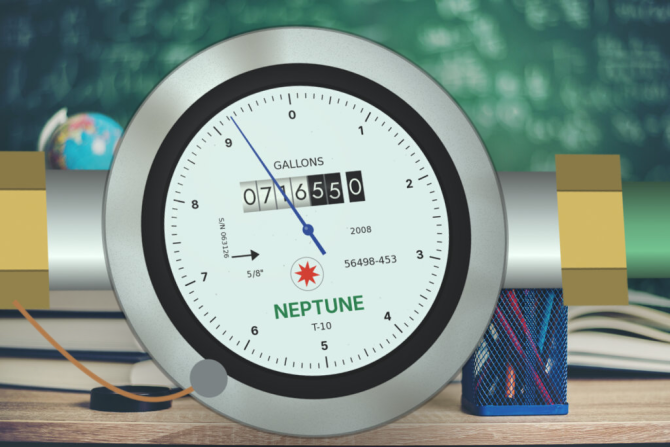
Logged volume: 716549.2 (gal)
